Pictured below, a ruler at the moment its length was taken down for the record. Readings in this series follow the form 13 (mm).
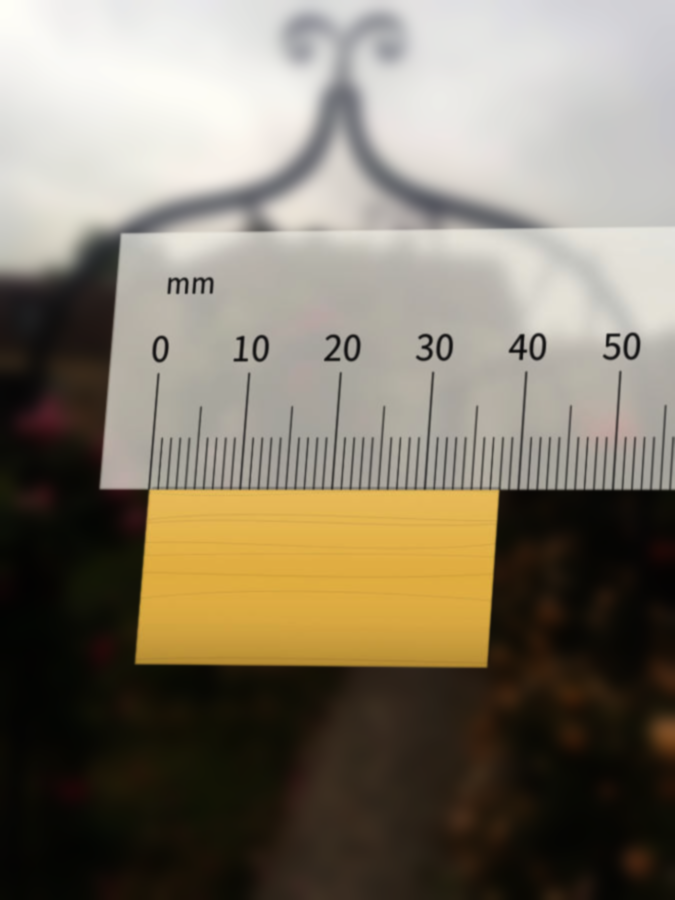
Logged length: 38 (mm)
